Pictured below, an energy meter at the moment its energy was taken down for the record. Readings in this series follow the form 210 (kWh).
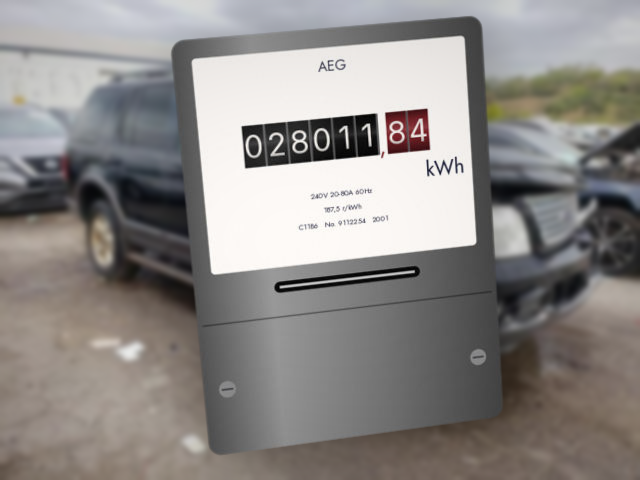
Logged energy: 28011.84 (kWh)
